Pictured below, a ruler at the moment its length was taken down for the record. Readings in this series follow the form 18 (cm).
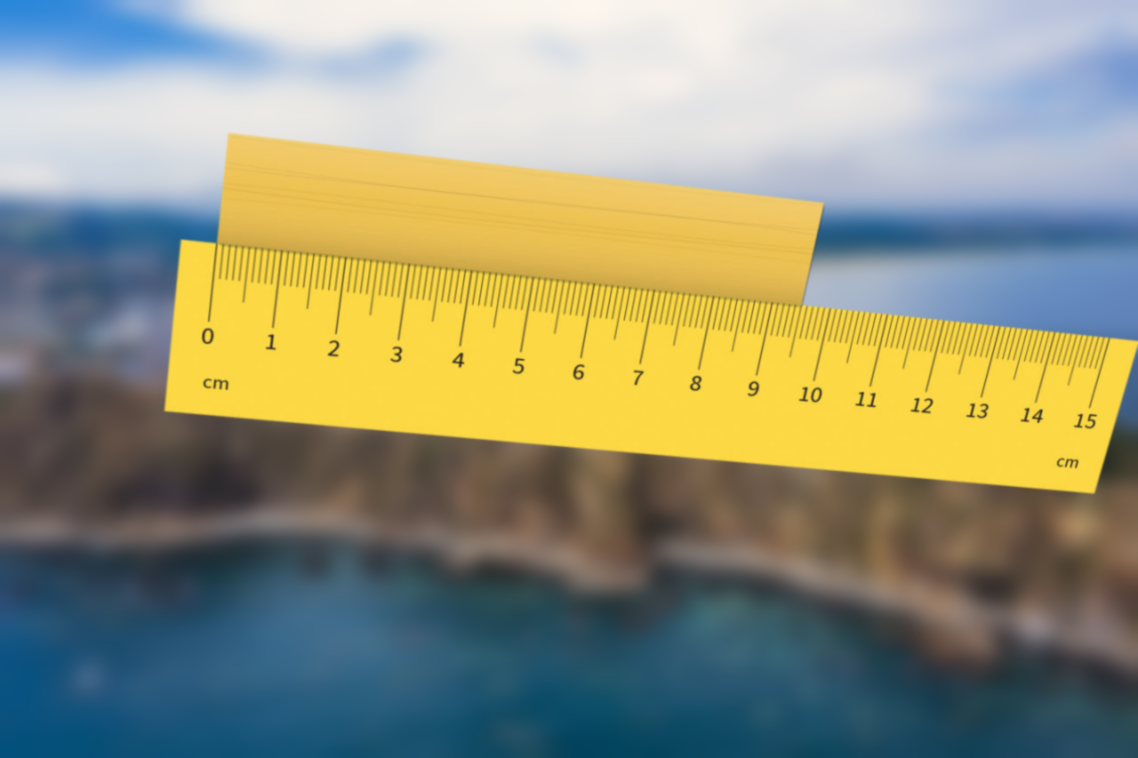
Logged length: 9.5 (cm)
